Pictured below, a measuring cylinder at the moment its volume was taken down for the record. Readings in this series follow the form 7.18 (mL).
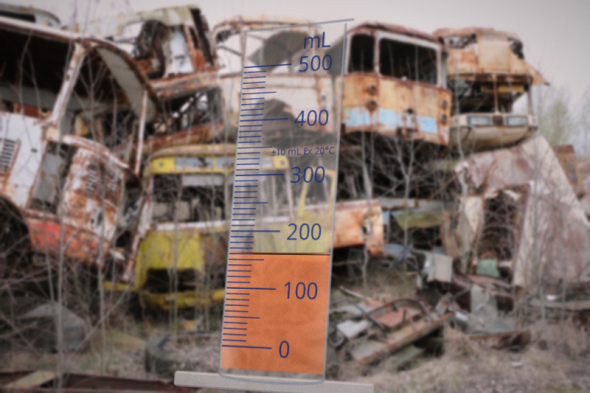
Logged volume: 160 (mL)
